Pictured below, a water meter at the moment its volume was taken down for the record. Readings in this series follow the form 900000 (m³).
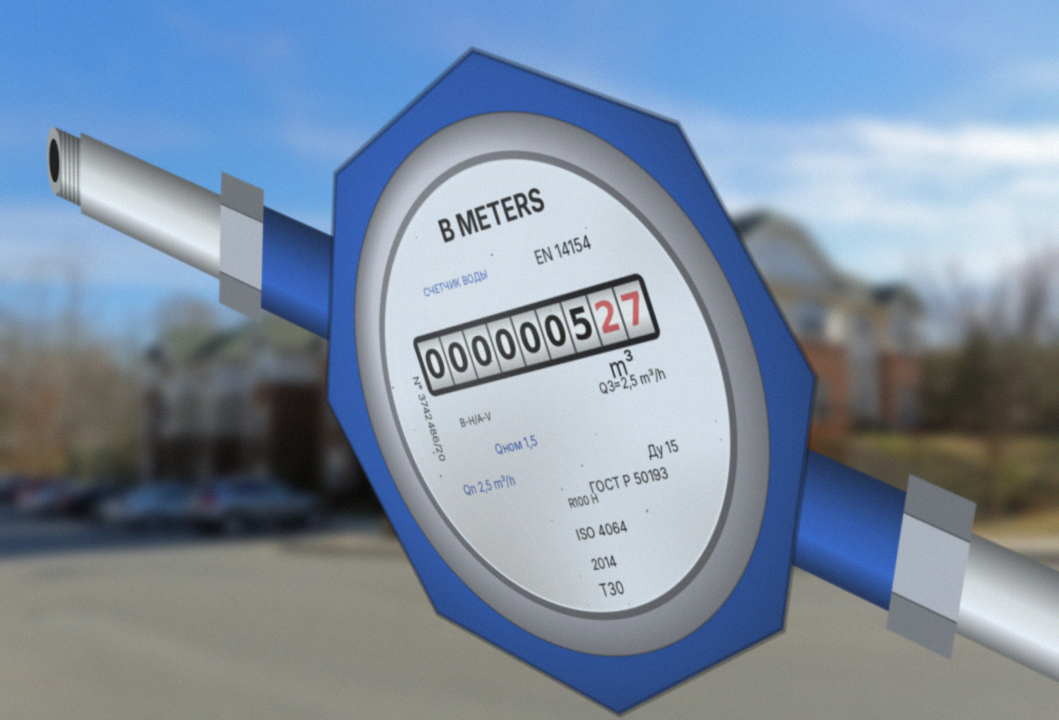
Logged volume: 5.27 (m³)
